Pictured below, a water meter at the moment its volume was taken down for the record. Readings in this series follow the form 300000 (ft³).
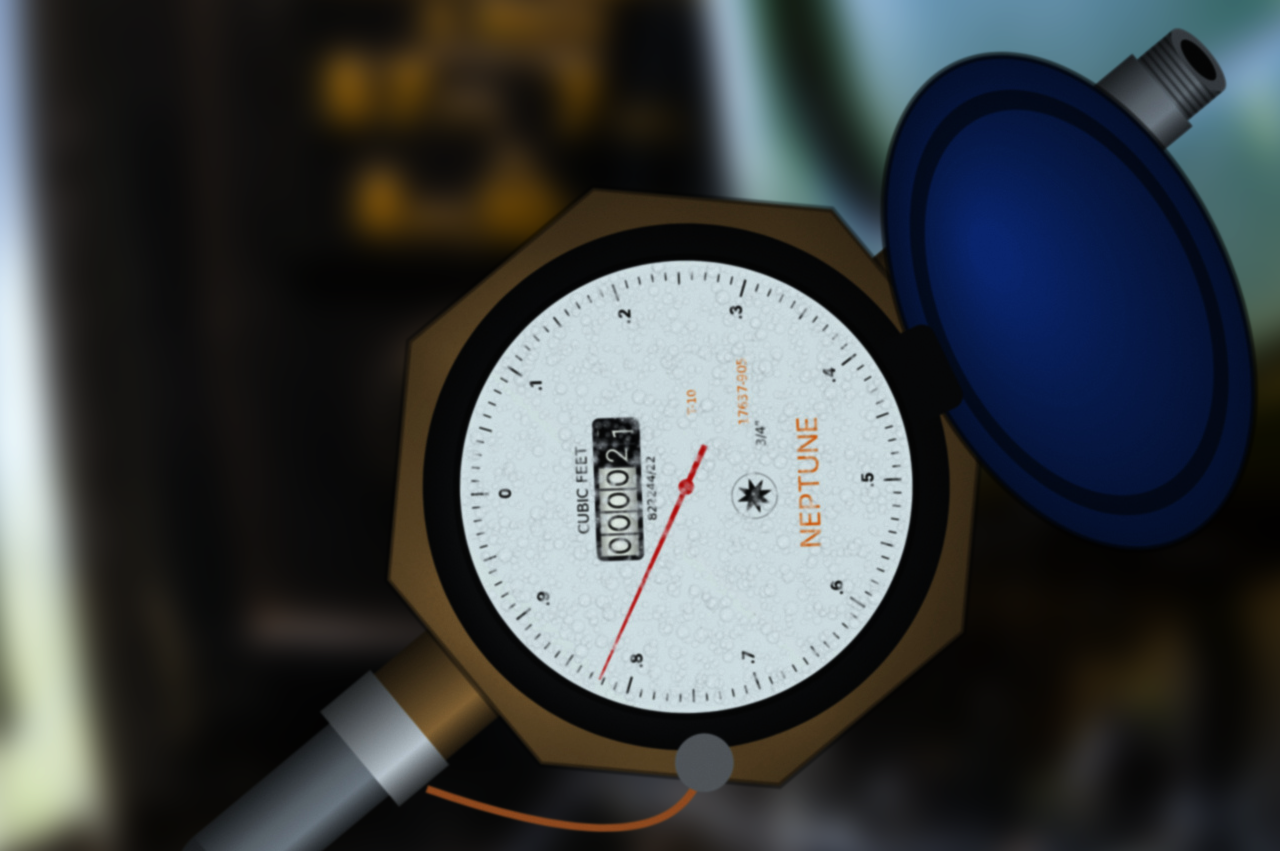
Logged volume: 20.82 (ft³)
